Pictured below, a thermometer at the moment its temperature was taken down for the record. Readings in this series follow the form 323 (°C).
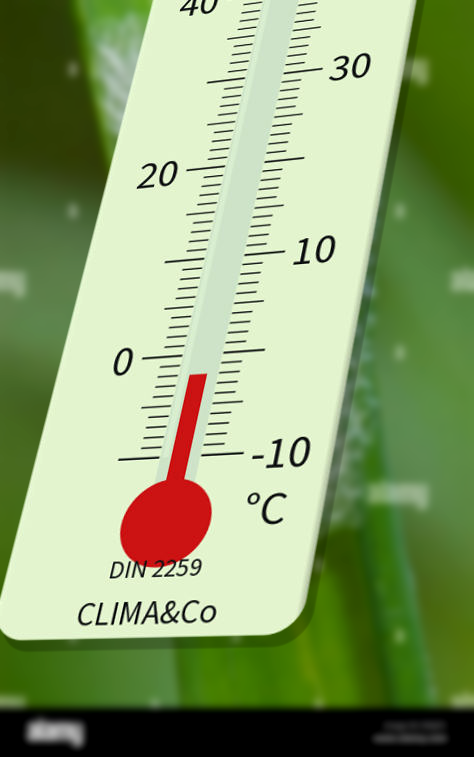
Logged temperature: -2 (°C)
